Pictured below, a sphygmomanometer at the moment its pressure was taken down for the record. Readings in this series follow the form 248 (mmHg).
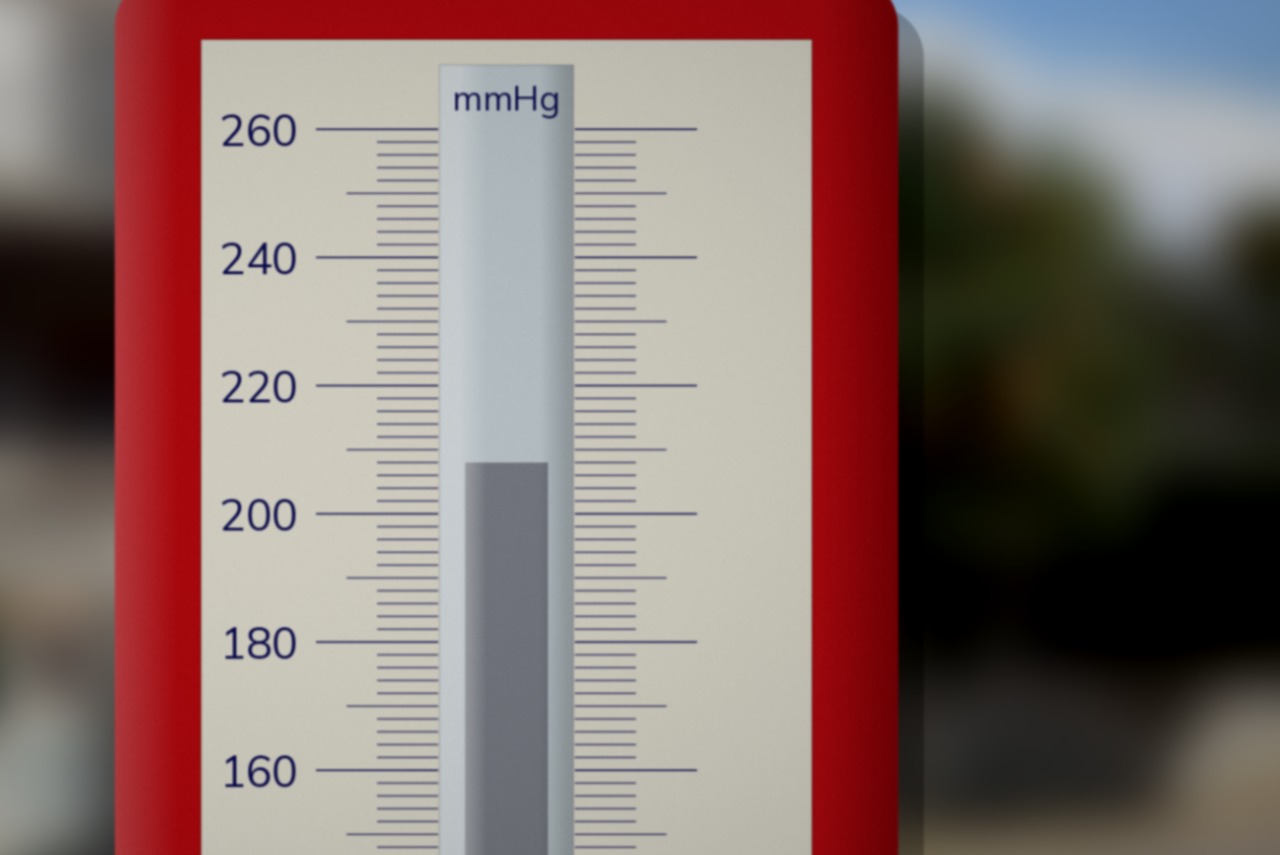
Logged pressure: 208 (mmHg)
